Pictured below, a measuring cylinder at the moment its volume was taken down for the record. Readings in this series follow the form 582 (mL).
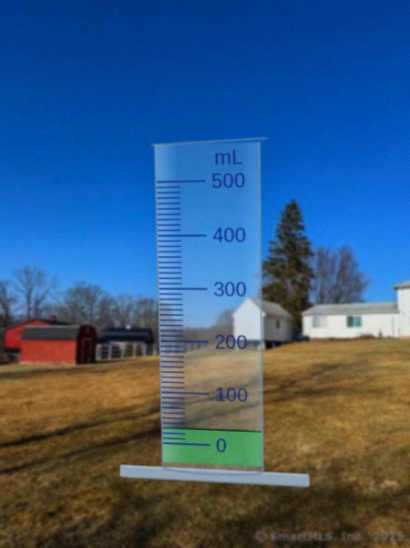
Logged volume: 30 (mL)
